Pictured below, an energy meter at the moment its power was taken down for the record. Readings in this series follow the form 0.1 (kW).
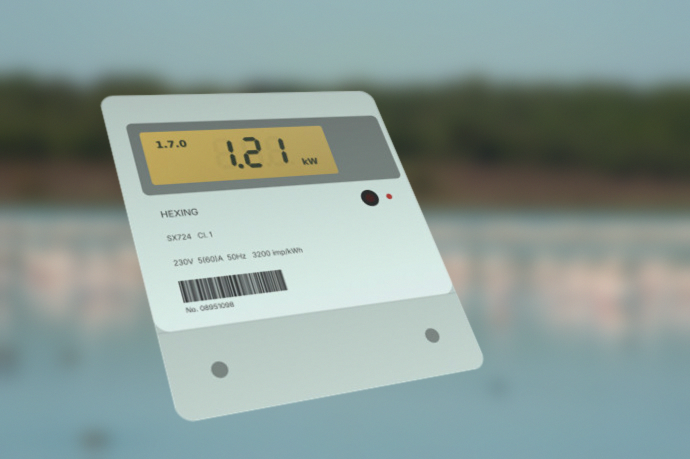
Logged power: 1.21 (kW)
